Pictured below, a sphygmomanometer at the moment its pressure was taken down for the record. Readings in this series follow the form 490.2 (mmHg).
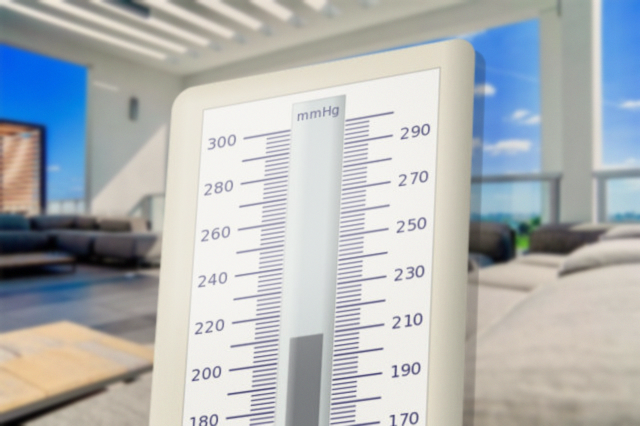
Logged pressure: 210 (mmHg)
